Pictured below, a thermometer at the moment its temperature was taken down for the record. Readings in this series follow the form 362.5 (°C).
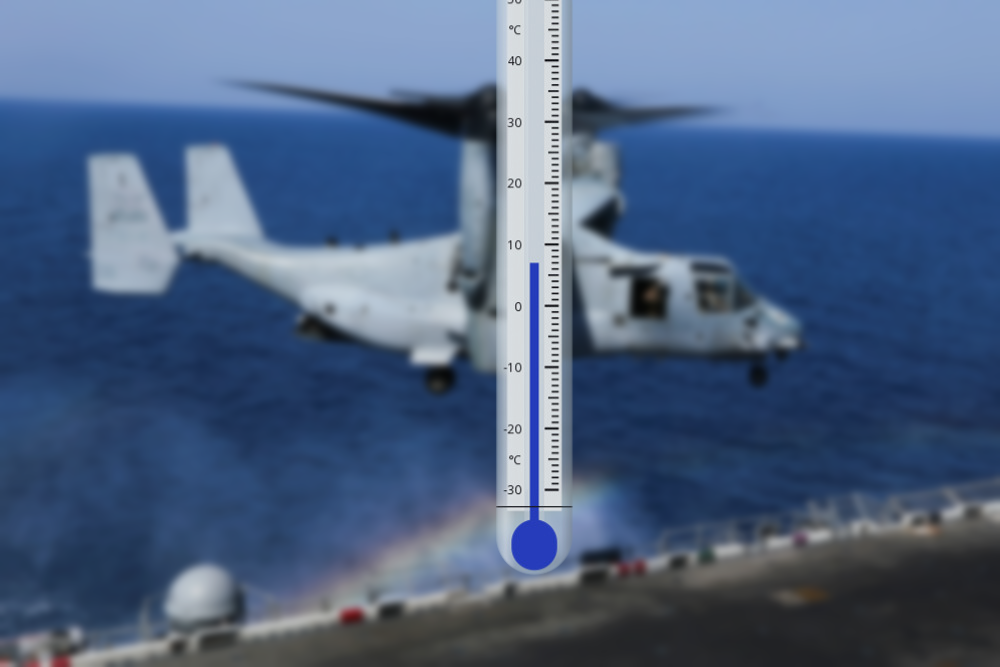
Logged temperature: 7 (°C)
